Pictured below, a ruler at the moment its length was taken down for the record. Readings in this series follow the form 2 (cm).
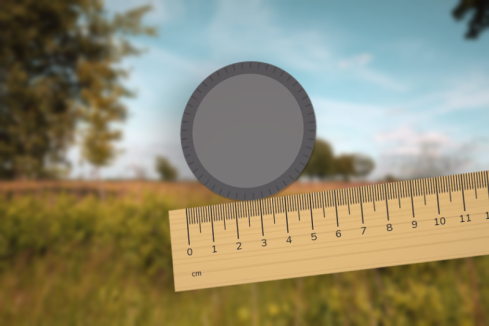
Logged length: 5.5 (cm)
